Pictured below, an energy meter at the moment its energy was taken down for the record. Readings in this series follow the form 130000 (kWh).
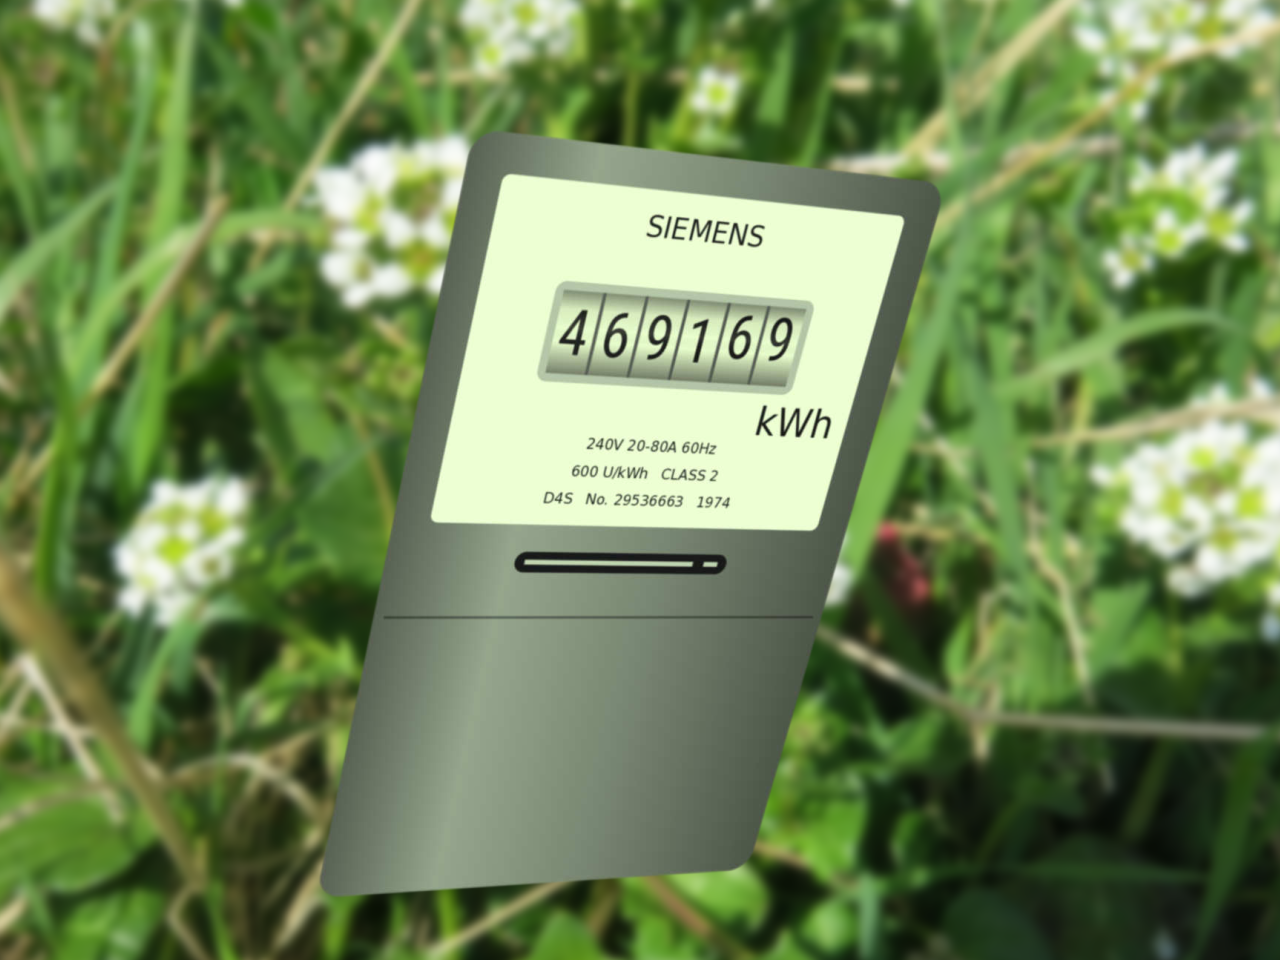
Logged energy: 469169 (kWh)
